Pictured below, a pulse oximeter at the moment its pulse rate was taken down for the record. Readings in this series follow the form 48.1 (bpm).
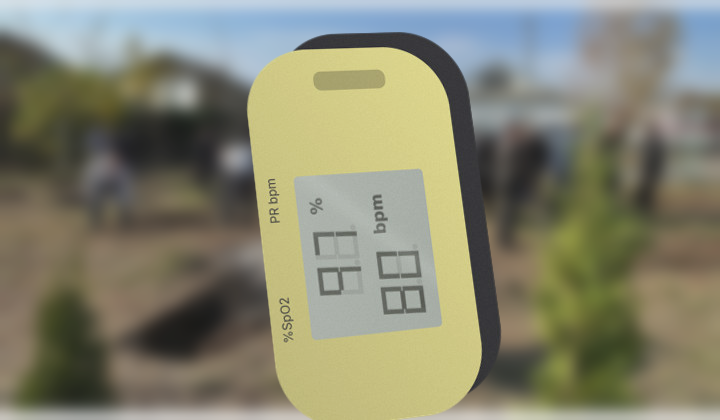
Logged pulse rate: 80 (bpm)
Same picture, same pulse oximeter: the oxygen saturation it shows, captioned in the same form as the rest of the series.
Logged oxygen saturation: 97 (%)
